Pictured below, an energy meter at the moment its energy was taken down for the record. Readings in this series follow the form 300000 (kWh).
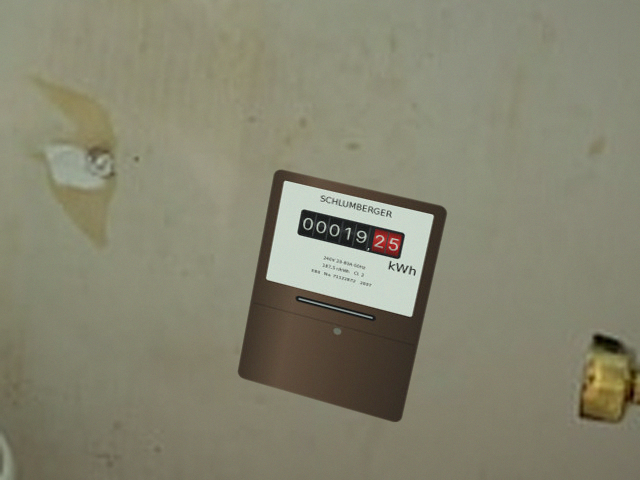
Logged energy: 19.25 (kWh)
